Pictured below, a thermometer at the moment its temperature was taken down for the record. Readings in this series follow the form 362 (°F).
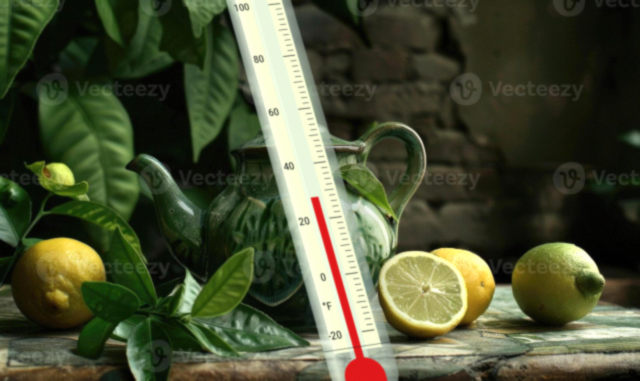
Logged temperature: 28 (°F)
